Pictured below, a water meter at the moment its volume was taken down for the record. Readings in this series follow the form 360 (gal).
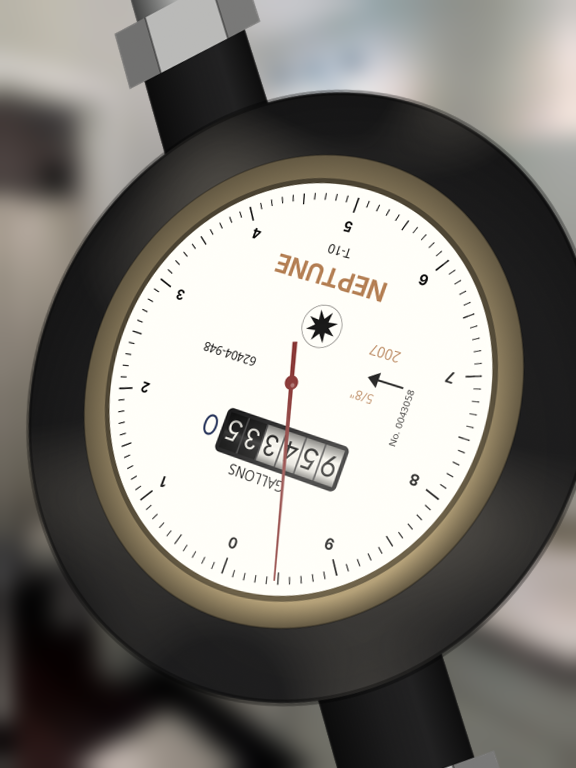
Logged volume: 9543349.5 (gal)
